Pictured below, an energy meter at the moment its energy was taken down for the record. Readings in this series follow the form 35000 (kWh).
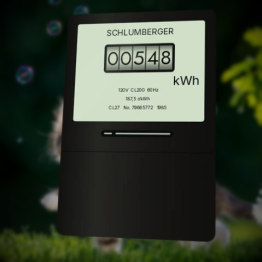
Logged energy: 548 (kWh)
